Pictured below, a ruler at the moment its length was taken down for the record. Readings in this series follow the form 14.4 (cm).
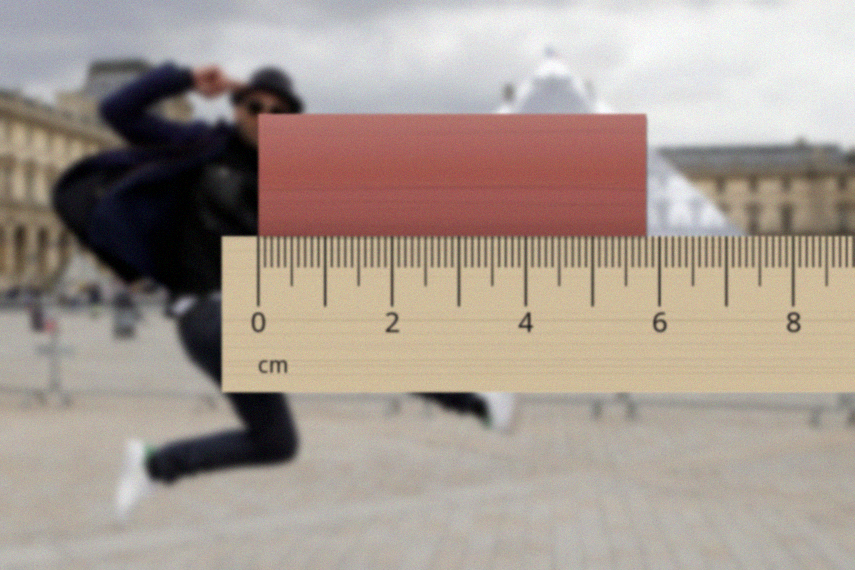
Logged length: 5.8 (cm)
